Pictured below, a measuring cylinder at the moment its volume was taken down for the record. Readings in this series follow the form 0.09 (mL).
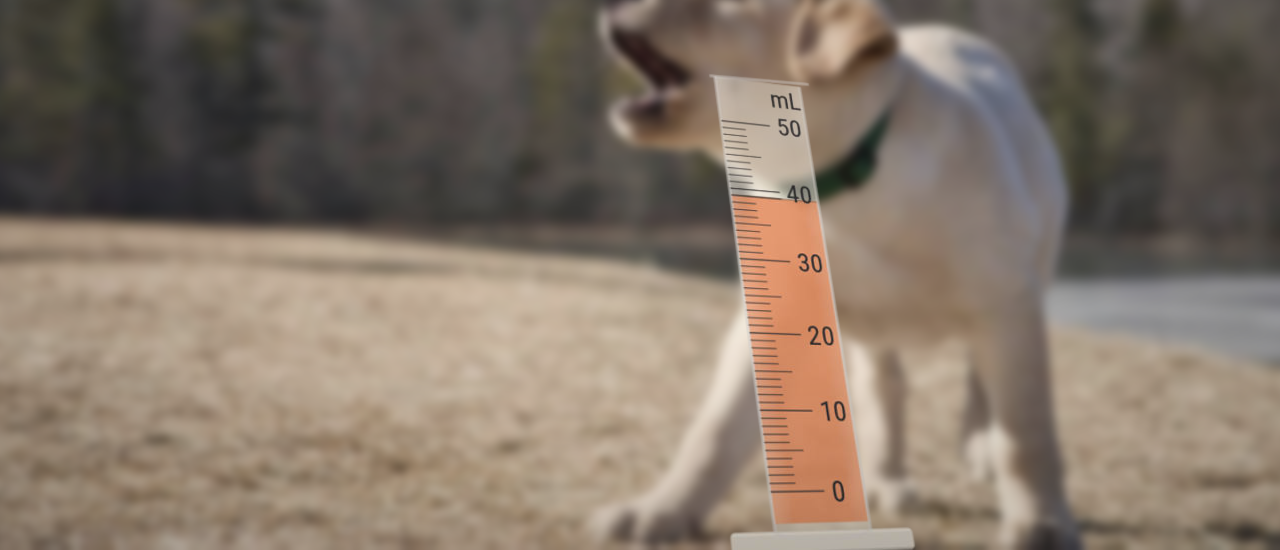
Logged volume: 39 (mL)
